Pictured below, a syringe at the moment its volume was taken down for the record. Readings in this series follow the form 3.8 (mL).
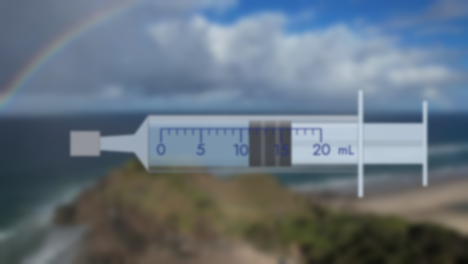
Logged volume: 11 (mL)
